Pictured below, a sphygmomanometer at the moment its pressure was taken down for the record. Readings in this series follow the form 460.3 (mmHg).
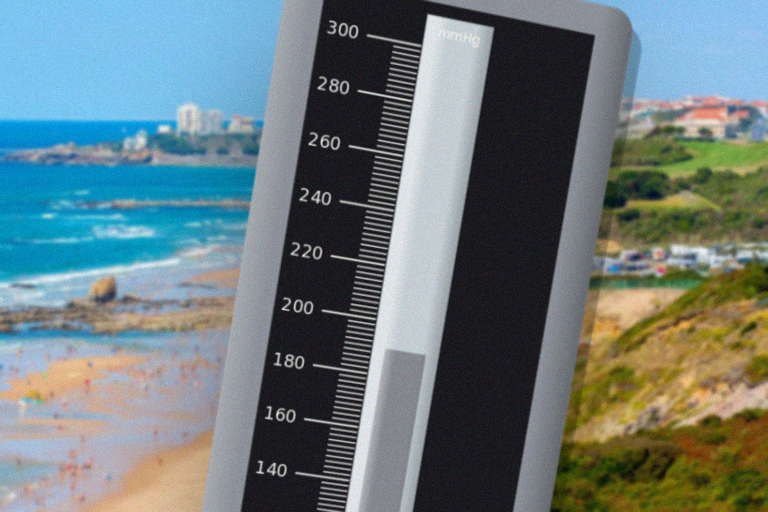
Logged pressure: 190 (mmHg)
